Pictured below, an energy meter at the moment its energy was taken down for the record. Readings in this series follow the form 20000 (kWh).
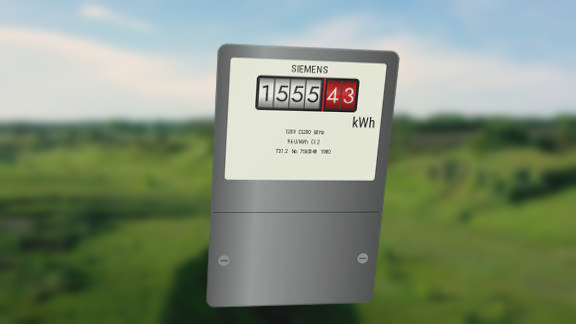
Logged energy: 1555.43 (kWh)
